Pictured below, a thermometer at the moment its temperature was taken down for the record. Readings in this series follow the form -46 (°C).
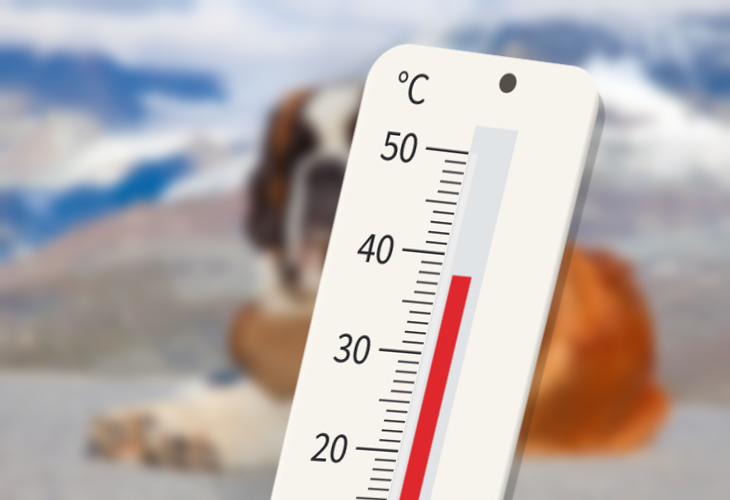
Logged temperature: 38 (°C)
